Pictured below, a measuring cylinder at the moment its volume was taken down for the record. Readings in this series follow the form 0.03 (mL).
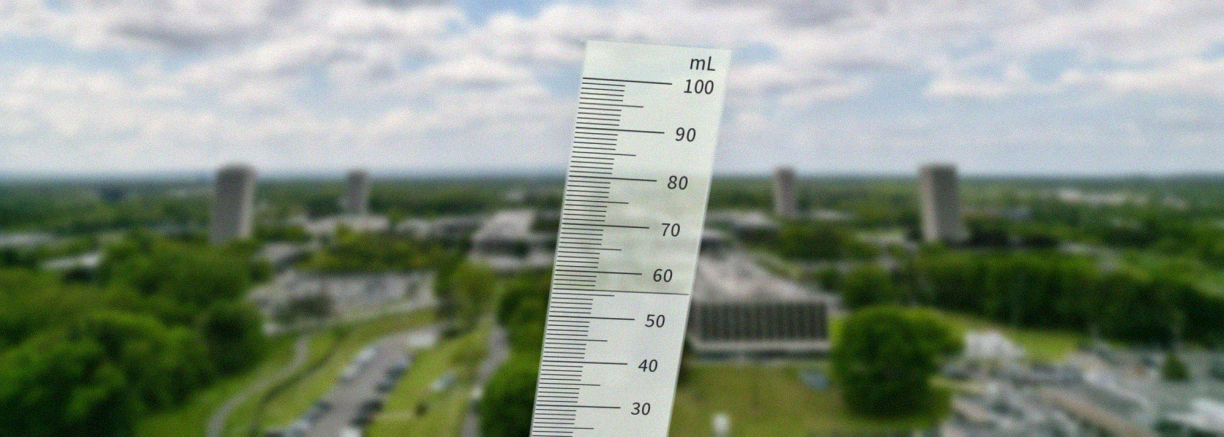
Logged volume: 56 (mL)
